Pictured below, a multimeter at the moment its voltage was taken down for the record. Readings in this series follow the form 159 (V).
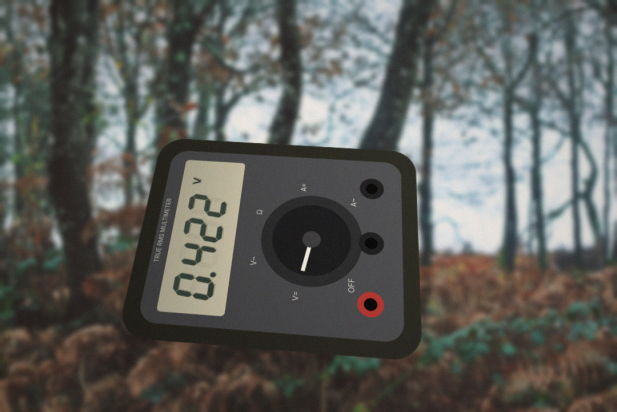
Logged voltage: 0.422 (V)
